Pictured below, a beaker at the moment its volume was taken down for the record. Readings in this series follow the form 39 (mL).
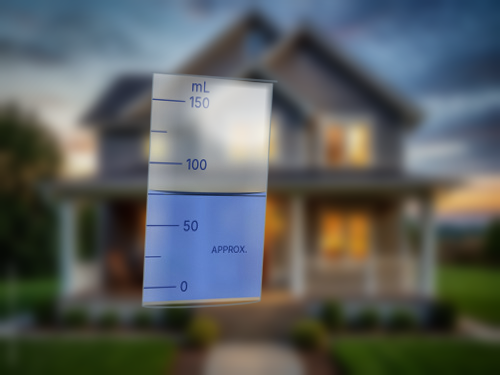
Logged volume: 75 (mL)
